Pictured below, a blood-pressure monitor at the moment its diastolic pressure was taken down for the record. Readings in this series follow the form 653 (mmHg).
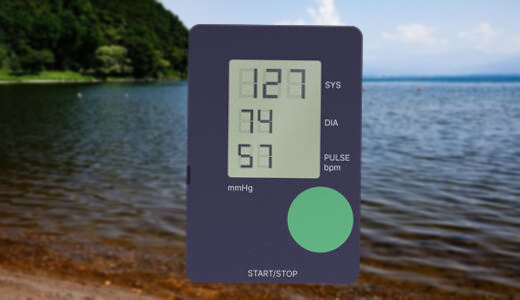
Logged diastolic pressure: 74 (mmHg)
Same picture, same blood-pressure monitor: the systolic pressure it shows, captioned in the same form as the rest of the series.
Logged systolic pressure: 127 (mmHg)
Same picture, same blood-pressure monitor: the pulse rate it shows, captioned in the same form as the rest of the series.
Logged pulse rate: 57 (bpm)
